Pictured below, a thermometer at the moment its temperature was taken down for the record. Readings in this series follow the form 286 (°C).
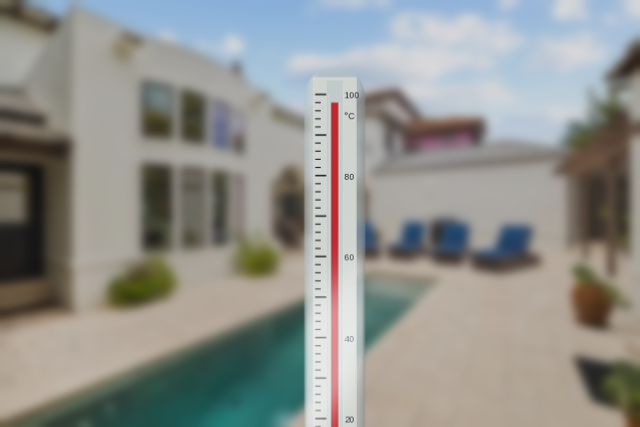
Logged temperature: 98 (°C)
